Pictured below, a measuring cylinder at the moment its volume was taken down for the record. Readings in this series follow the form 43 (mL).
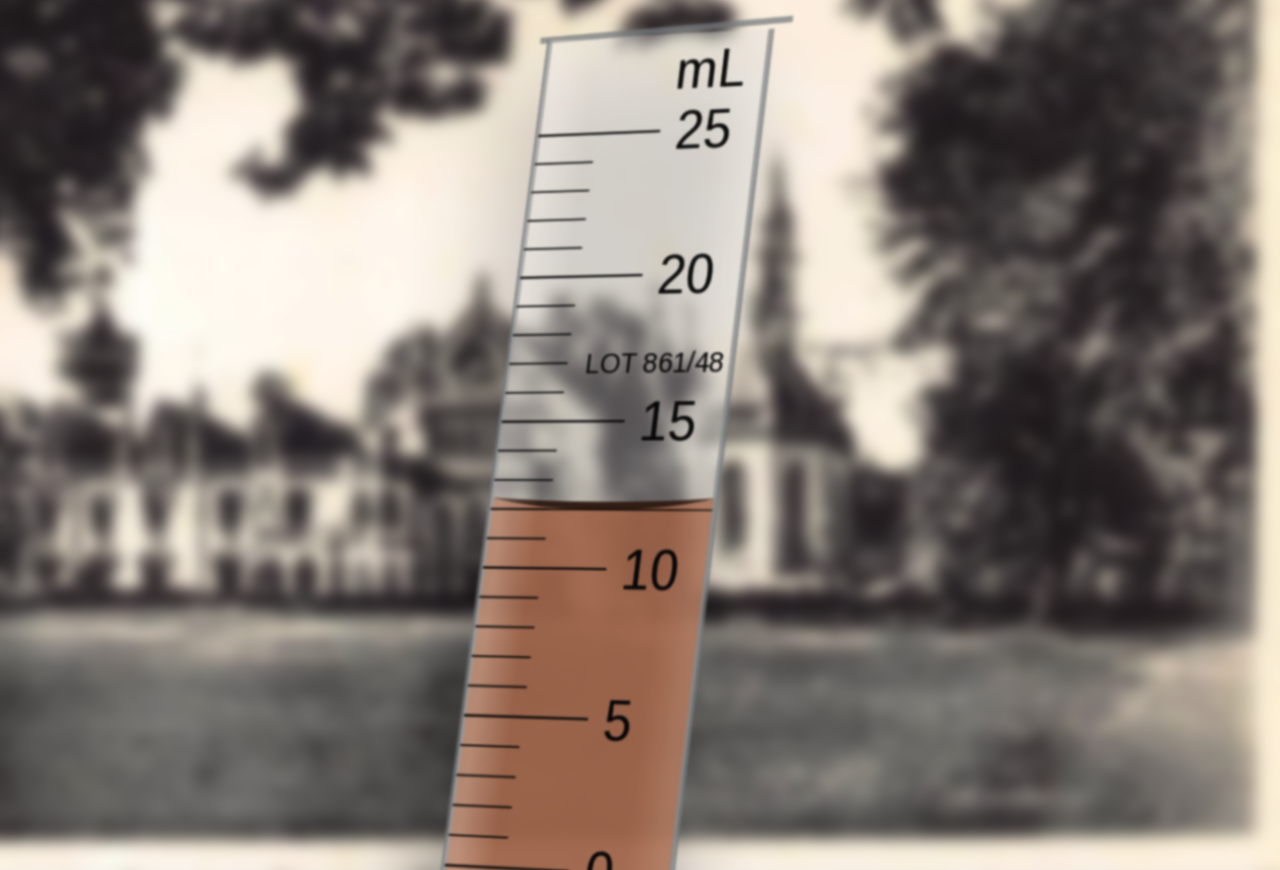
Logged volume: 12 (mL)
